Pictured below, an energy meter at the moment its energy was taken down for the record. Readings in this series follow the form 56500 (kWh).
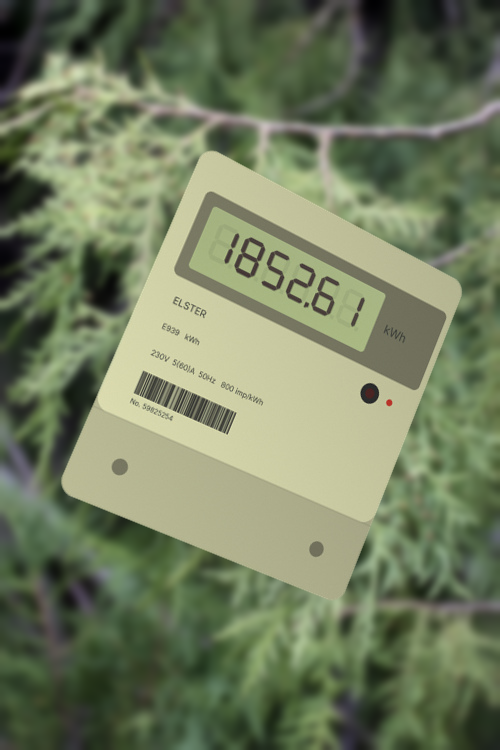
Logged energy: 1852.61 (kWh)
